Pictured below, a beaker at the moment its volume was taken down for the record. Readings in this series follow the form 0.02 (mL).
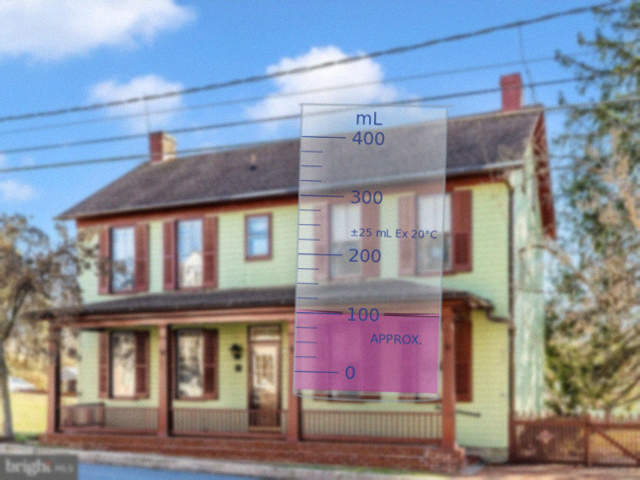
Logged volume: 100 (mL)
